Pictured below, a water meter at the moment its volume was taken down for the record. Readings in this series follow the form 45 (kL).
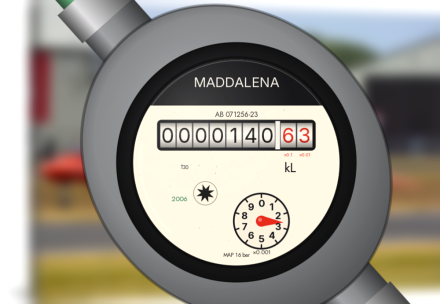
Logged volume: 140.632 (kL)
